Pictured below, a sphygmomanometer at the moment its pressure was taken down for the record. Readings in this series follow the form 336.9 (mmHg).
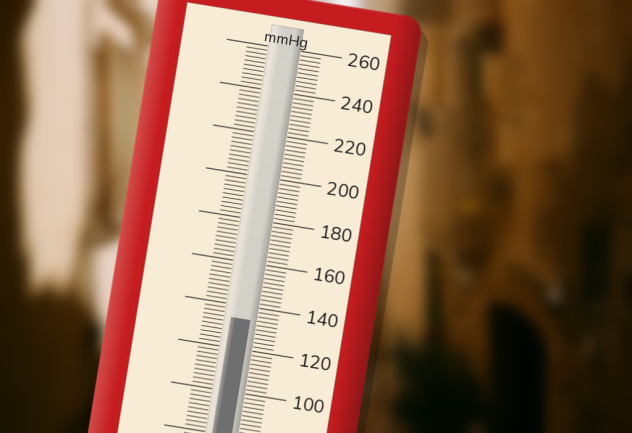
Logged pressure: 134 (mmHg)
